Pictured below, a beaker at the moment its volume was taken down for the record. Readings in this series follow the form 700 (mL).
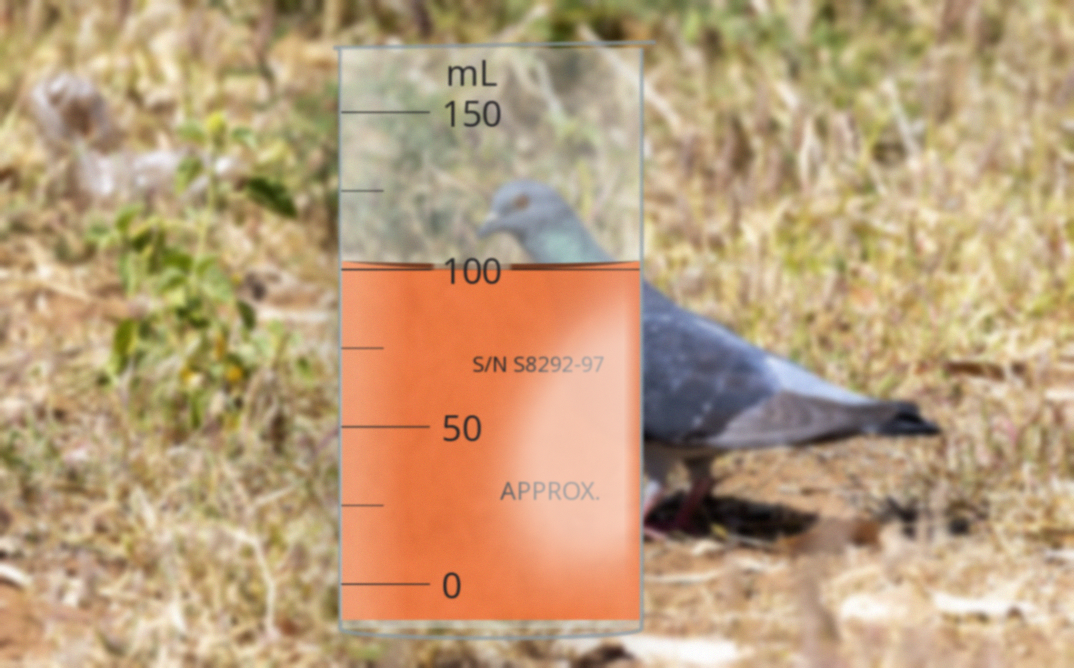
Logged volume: 100 (mL)
